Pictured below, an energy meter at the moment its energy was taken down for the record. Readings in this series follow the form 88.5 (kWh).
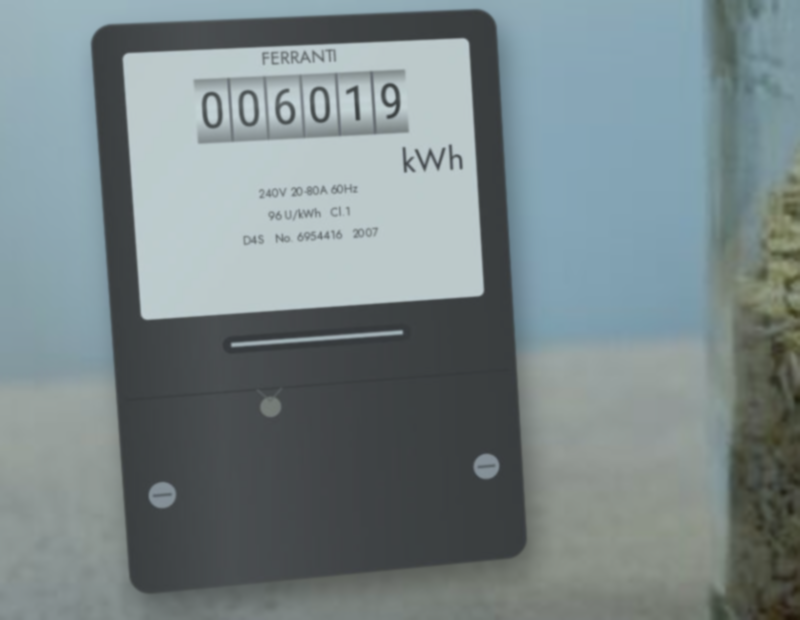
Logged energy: 6019 (kWh)
